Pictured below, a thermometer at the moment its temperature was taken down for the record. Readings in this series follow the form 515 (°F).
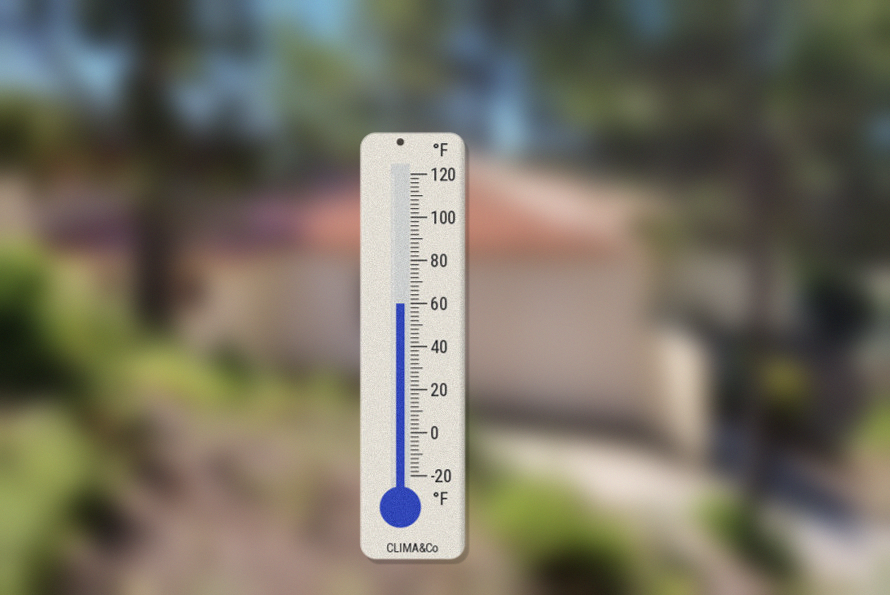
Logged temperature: 60 (°F)
